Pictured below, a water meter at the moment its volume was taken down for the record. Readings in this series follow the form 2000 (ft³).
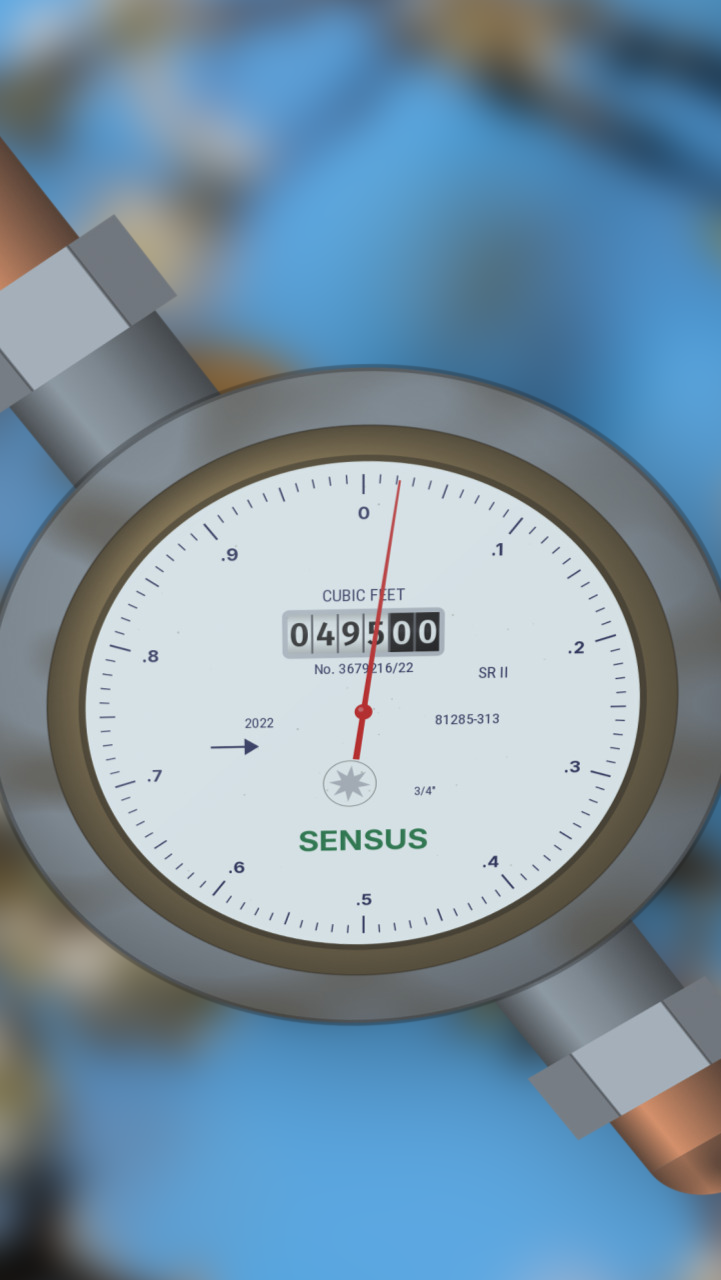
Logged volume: 49500.02 (ft³)
